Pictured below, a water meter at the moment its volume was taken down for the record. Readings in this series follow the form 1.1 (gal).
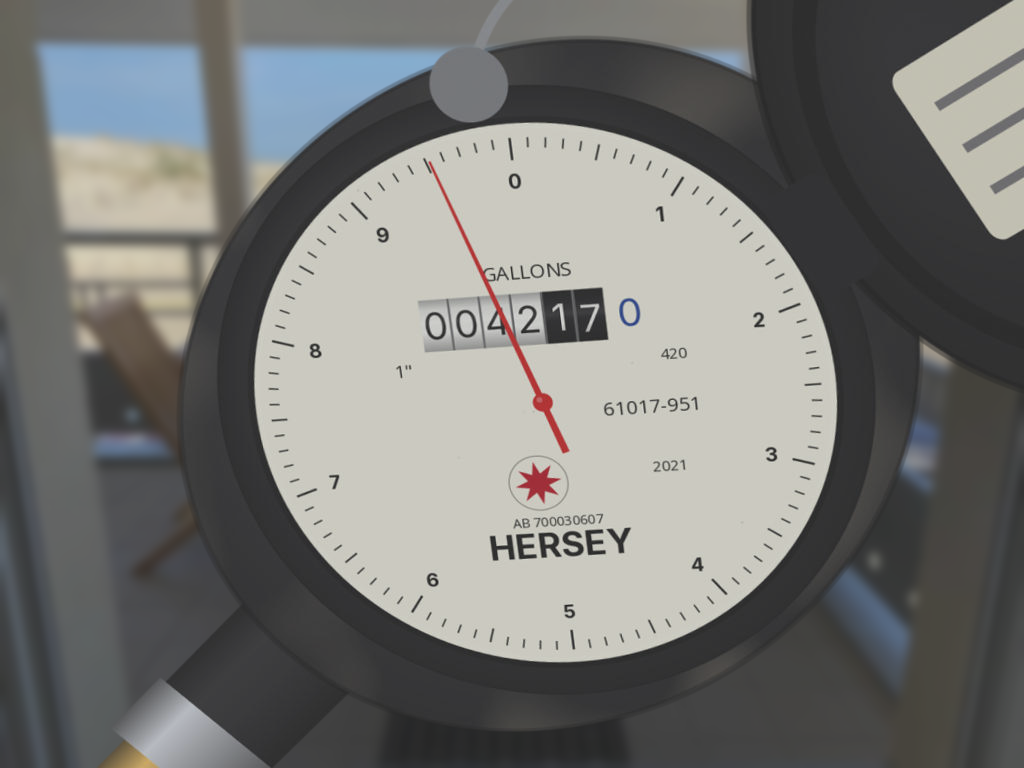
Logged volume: 42169.5 (gal)
